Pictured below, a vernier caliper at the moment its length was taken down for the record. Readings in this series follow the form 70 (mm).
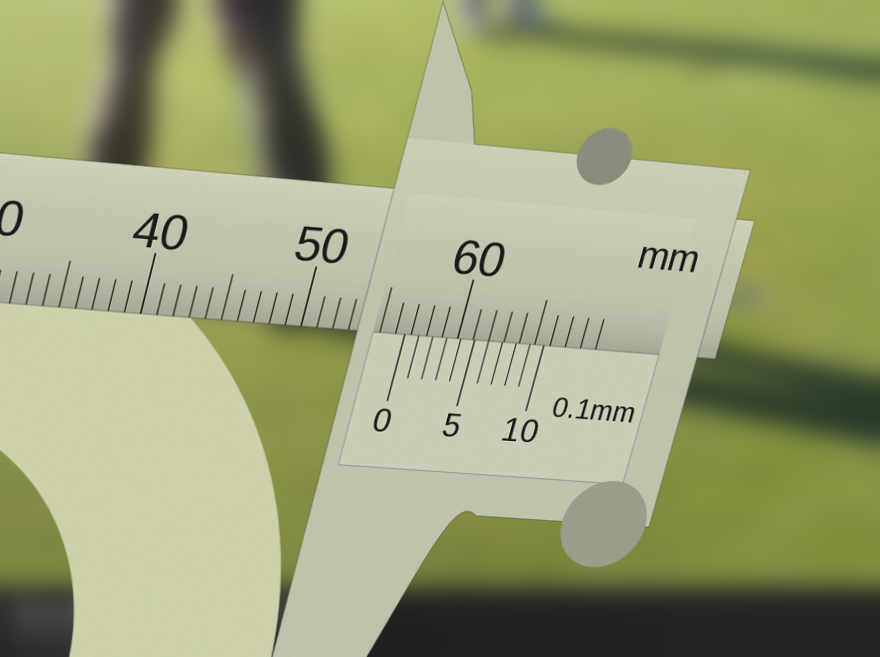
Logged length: 56.6 (mm)
